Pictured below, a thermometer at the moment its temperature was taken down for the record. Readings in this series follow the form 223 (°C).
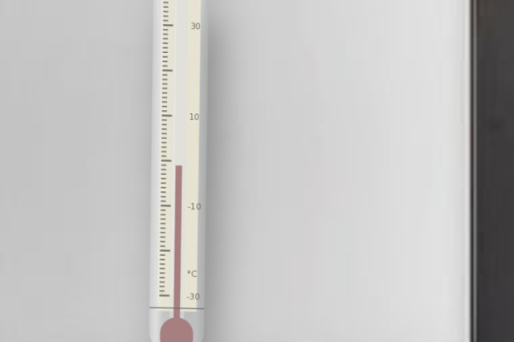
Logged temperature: -1 (°C)
